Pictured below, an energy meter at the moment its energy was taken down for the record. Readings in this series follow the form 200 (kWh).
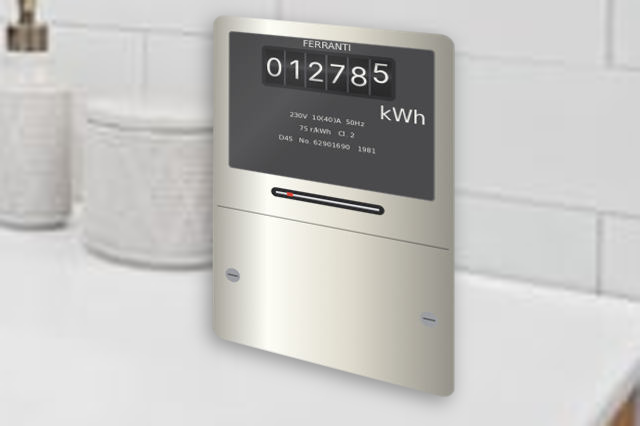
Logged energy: 12785 (kWh)
